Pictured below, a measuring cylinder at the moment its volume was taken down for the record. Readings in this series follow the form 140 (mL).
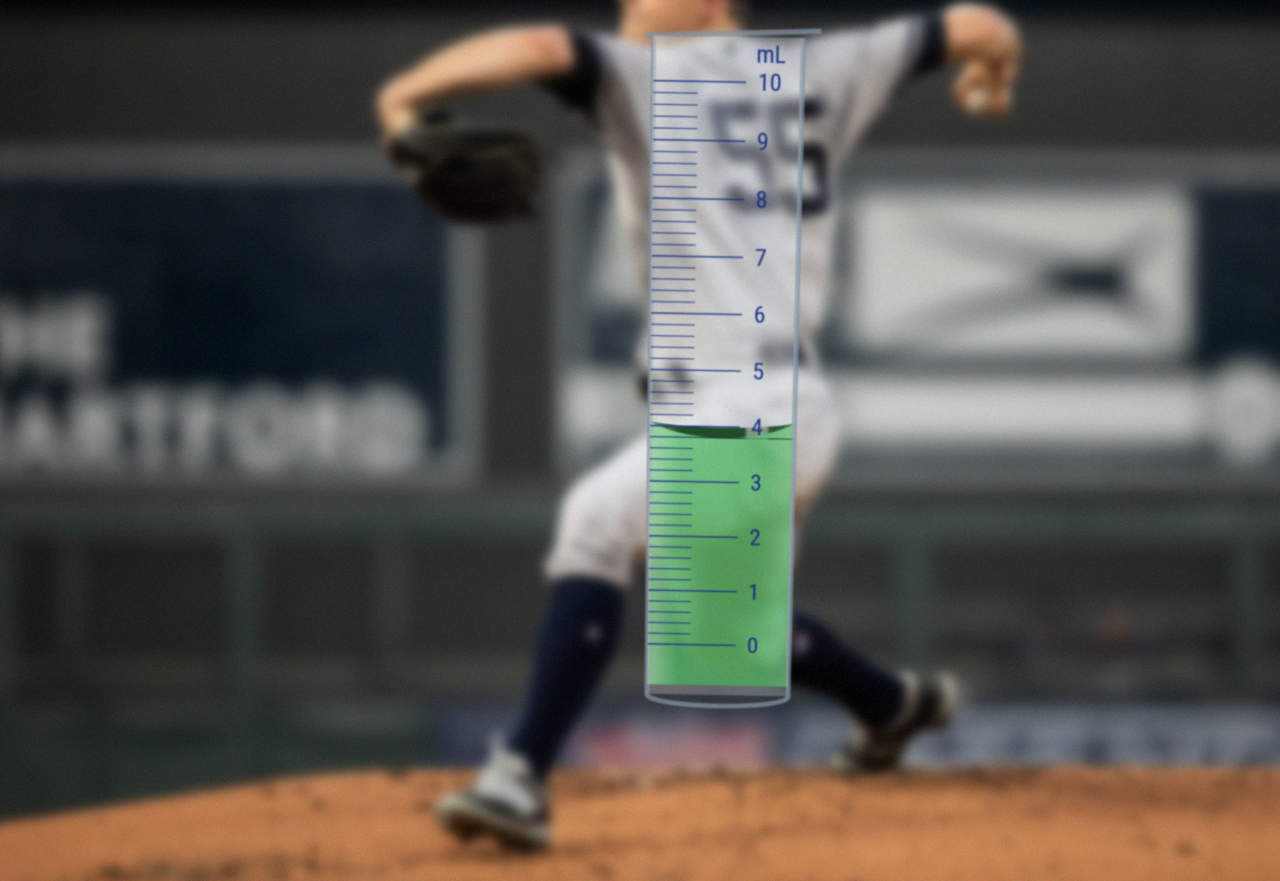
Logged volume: 3.8 (mL)
